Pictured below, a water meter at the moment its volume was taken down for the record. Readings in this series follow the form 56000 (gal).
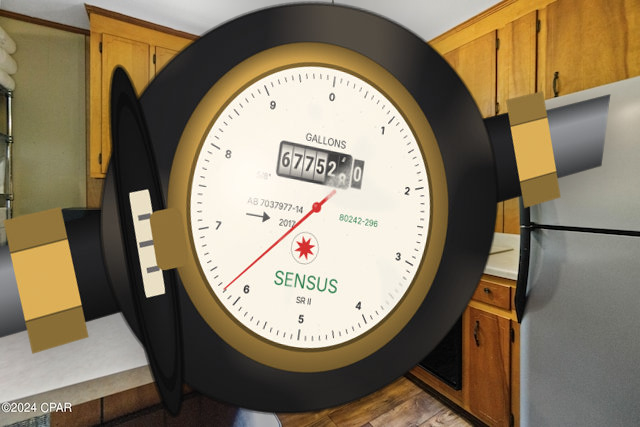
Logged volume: 6775276.2 (gal)
